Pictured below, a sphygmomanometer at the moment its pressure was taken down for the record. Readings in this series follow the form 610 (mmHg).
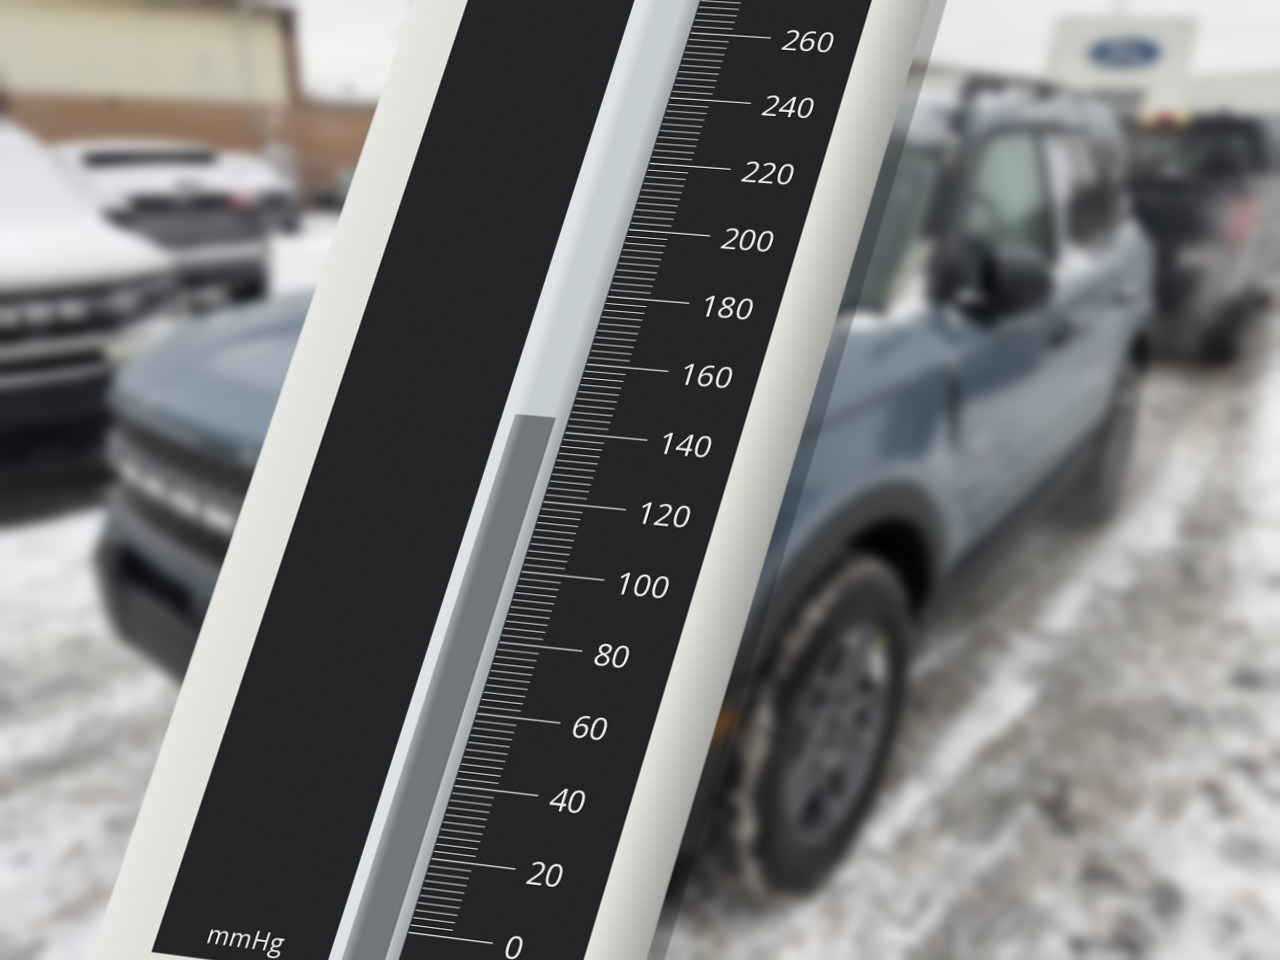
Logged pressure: 144 (mmHg)
